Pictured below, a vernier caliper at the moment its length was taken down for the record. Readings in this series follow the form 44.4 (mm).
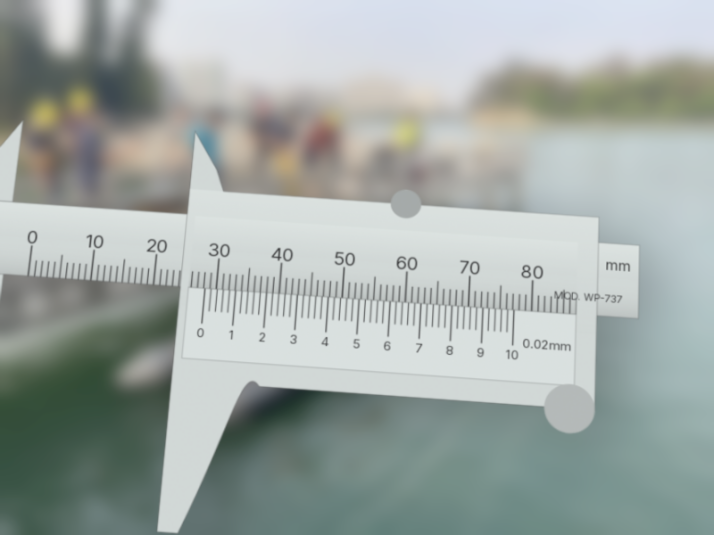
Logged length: 28.2 (mm)
